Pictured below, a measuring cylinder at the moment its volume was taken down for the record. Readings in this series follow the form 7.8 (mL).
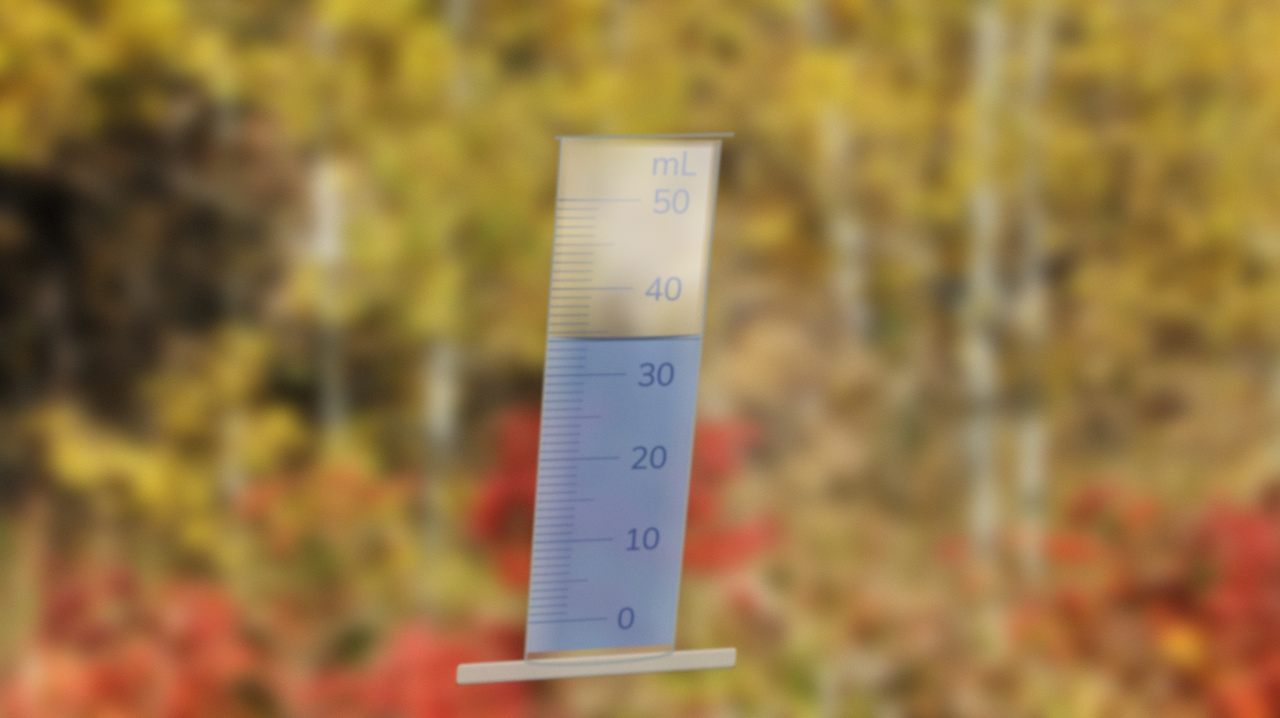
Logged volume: 34 (mL)
